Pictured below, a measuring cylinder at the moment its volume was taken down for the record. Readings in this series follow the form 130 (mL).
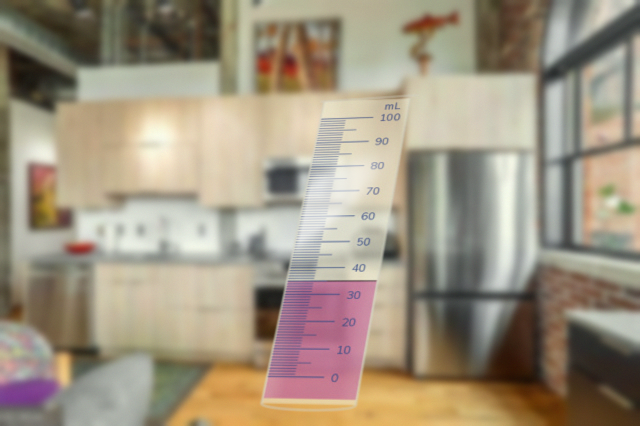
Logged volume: 35 (mL)
